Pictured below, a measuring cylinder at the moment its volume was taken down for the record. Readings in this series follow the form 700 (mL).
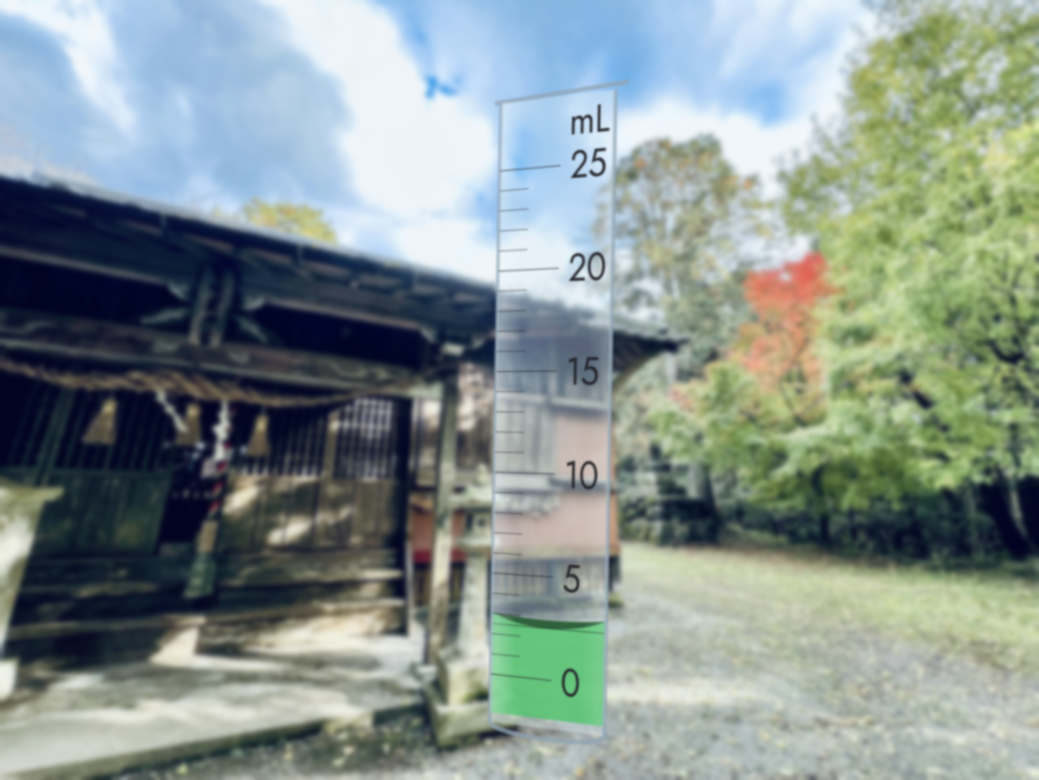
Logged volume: 2.5 (mL)
